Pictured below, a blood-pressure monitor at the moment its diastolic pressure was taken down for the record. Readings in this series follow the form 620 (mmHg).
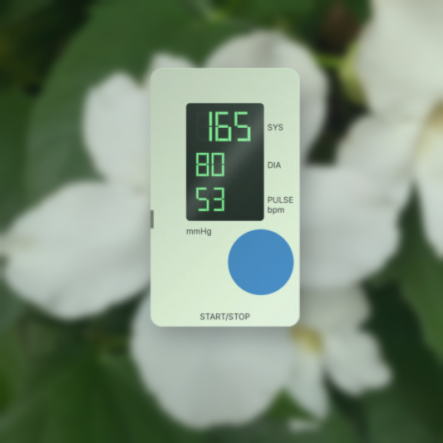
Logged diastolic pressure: 80 (mmHg)
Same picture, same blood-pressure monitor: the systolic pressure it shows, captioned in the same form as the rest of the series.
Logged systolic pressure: 165 (mmHg)
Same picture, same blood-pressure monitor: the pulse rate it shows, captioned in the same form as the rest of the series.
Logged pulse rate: 53 (bpm)
